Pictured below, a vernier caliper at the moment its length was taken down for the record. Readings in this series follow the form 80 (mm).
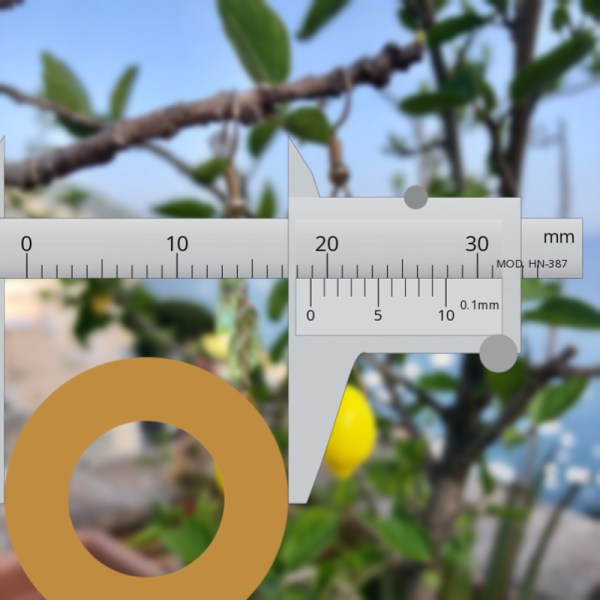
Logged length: 18.9 (mm)
